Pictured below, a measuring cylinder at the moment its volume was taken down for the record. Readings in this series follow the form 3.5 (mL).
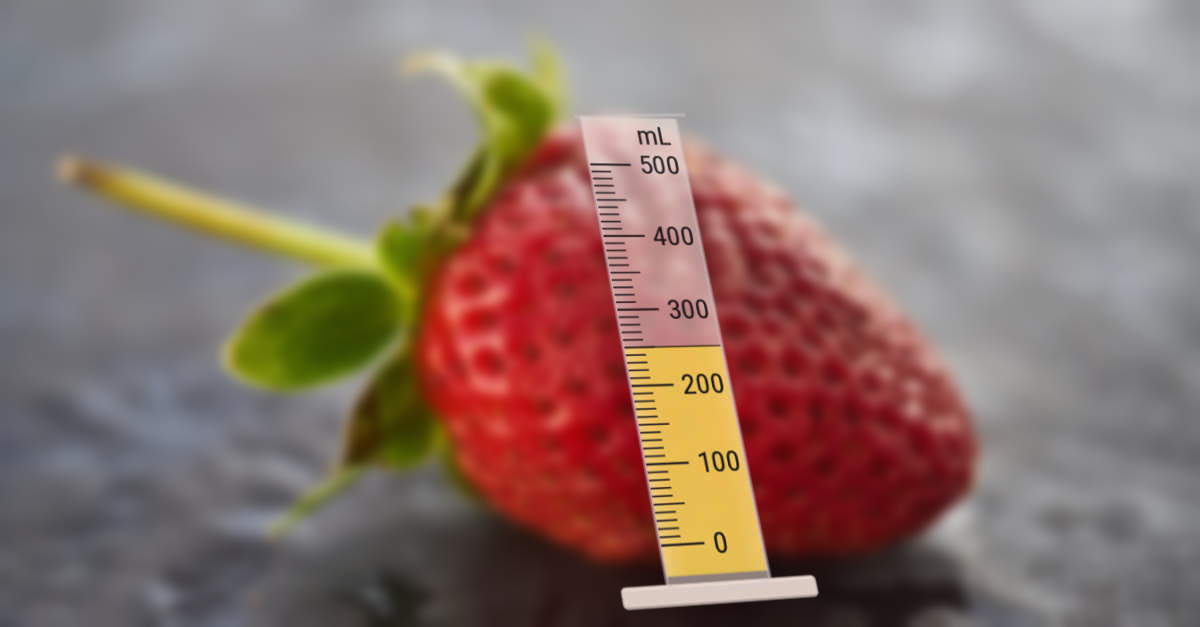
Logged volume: 250 (mL)
